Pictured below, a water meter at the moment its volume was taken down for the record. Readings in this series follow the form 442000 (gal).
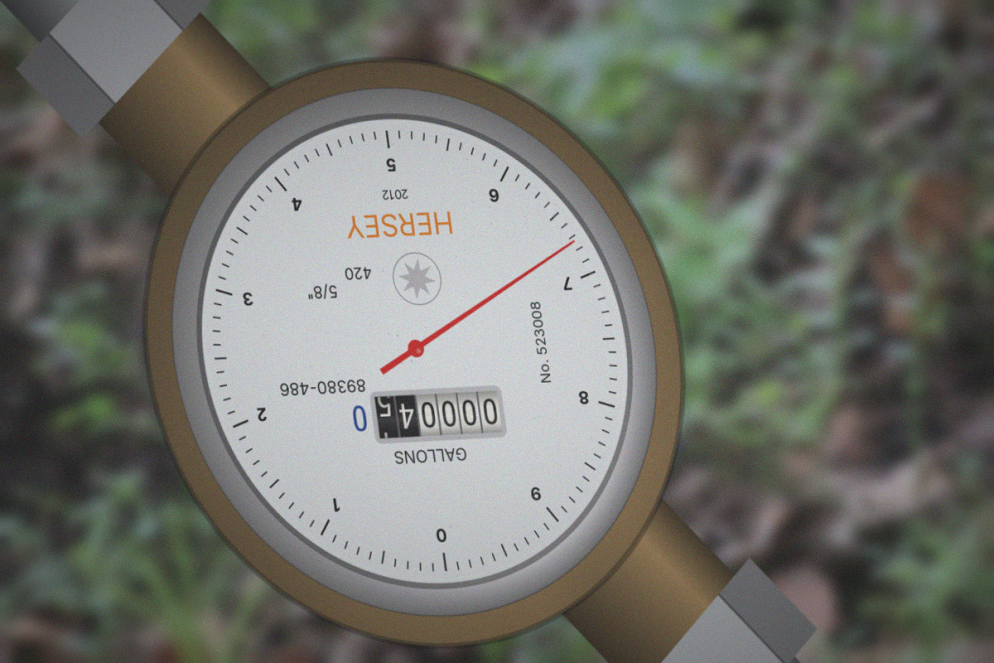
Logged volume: 446.7 (gal)
